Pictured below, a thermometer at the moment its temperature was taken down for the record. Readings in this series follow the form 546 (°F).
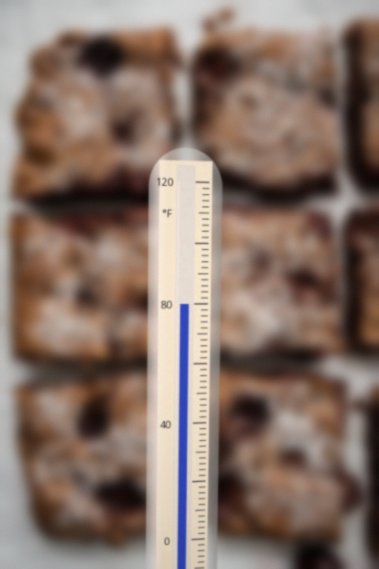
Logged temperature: 80 (°F)
